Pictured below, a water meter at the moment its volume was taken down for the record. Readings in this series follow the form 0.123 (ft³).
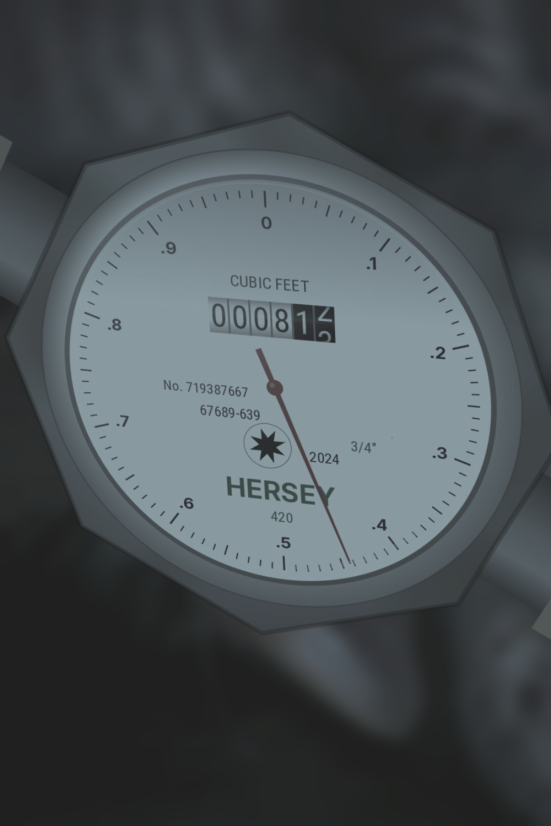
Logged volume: 812.44 (ft³)
